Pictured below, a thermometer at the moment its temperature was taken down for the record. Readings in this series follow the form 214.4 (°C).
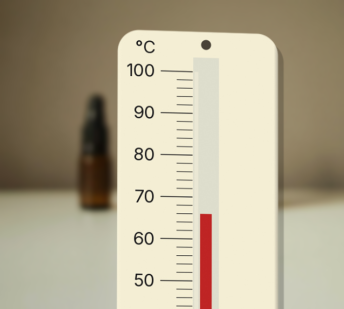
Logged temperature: 66 (°C)
